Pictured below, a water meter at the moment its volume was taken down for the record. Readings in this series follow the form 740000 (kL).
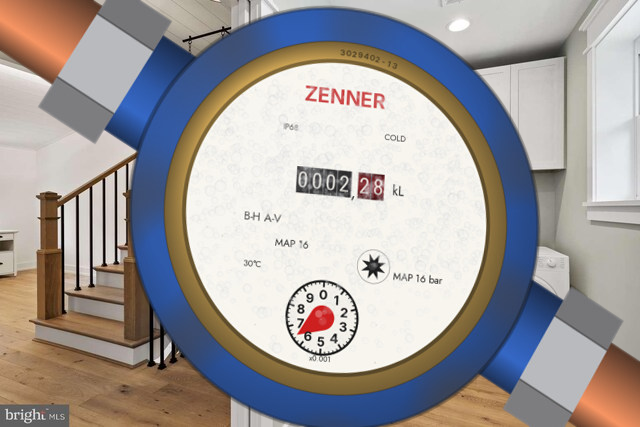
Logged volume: 2.286 (kL)
